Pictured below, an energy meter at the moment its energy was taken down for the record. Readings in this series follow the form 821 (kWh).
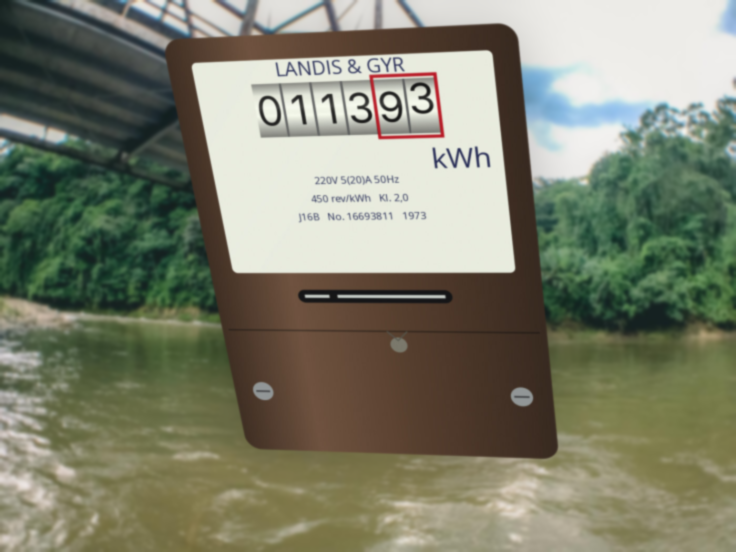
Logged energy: 113.93 (kWh)
